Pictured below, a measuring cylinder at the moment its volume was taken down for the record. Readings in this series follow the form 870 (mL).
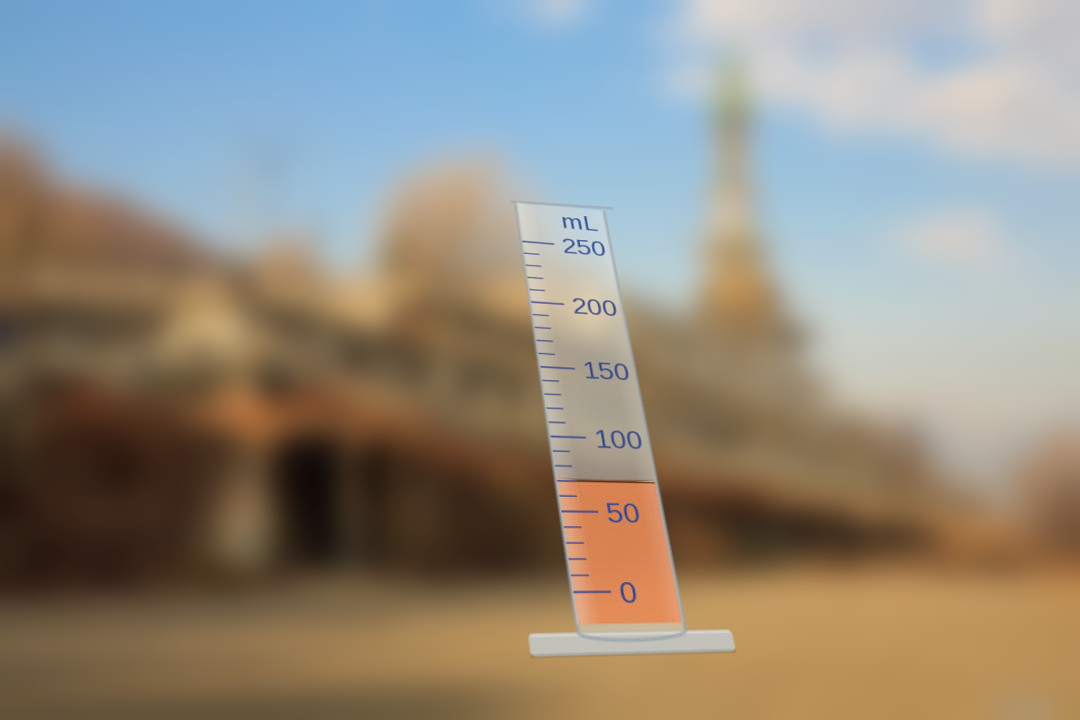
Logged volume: 70 (mL)
